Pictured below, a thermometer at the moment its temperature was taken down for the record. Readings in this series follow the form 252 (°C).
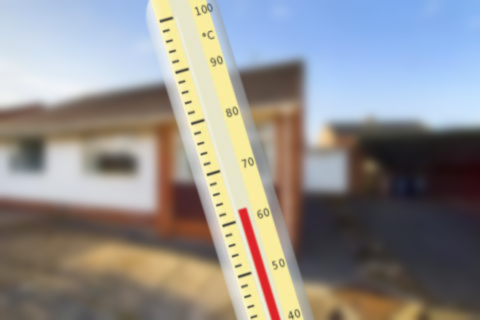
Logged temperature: 62 (°C)
